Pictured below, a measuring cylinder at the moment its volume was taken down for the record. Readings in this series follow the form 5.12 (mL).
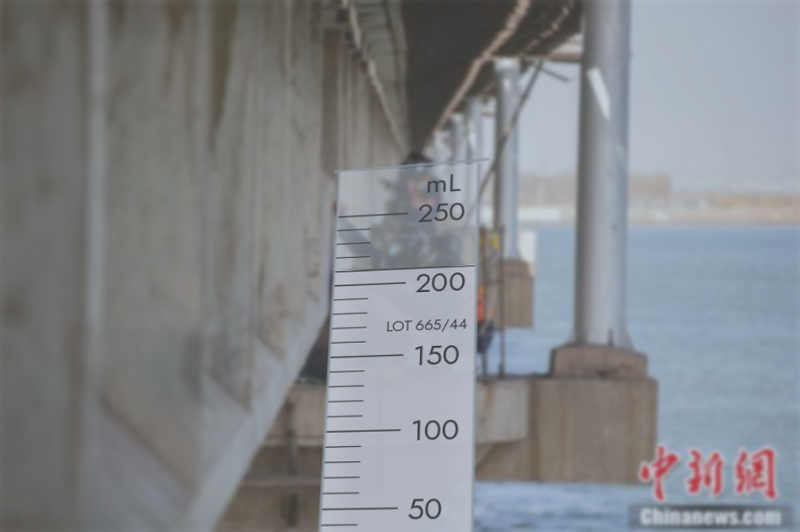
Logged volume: 210 (mL)
